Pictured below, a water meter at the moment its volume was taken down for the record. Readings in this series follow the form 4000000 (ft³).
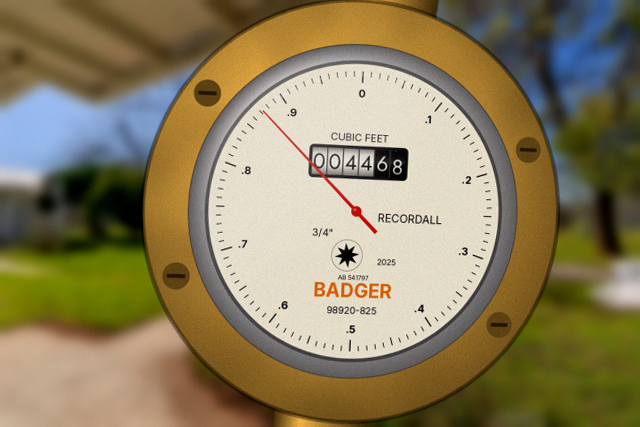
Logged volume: 4467.87 (ft³)
